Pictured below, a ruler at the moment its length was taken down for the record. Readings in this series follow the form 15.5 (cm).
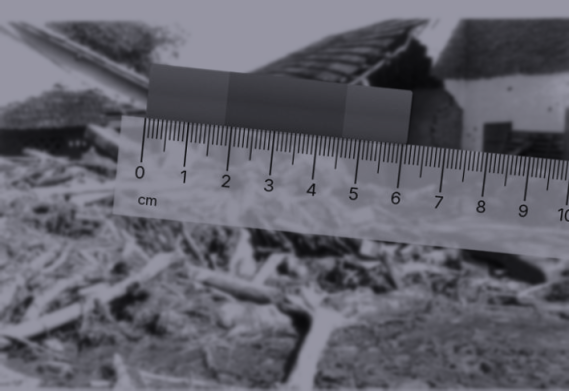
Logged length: 6.1 (cm)
